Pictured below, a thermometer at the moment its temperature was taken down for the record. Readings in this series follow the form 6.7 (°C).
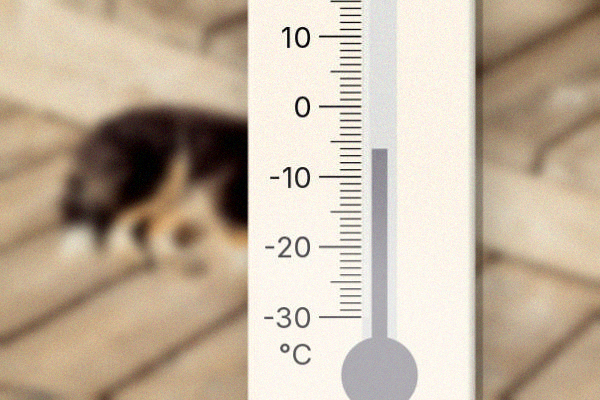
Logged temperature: -6 (°C)
